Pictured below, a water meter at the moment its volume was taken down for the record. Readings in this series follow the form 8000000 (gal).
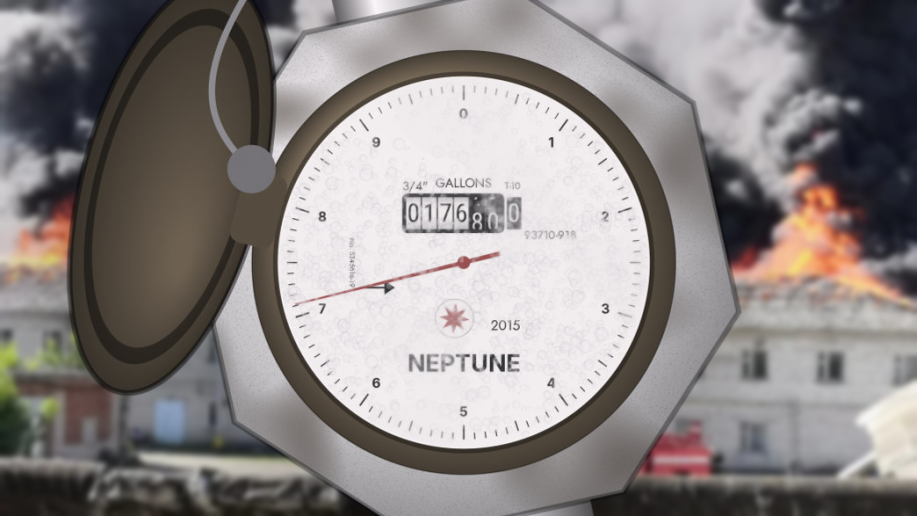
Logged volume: 176797.1 (gal)
